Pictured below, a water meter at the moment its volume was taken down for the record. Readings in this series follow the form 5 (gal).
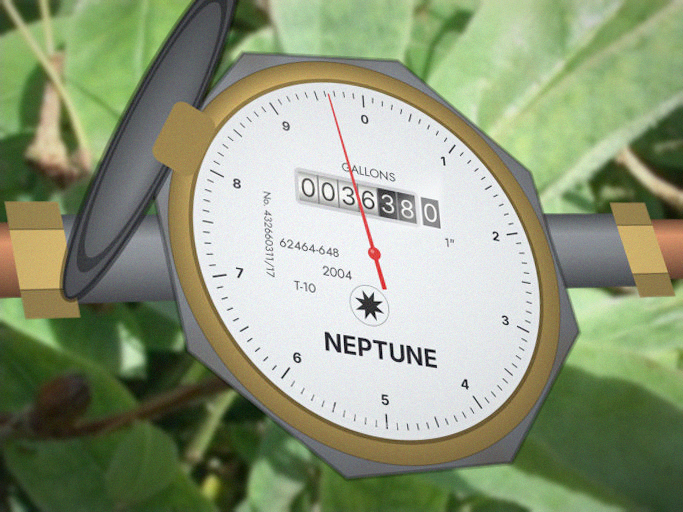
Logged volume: 36379.6 (gal)
